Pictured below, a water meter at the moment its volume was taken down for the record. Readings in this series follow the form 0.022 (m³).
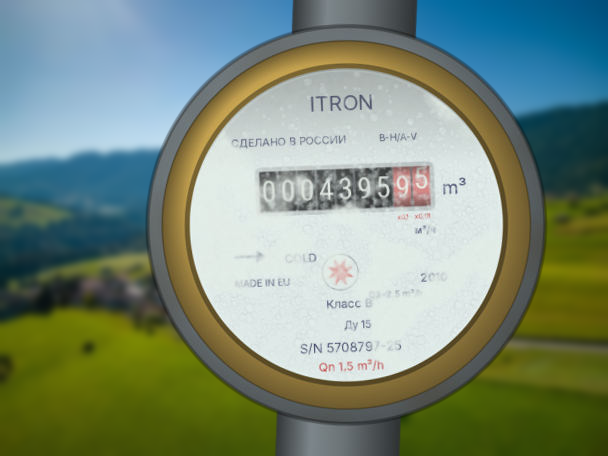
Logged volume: 4395.95 (m³)
